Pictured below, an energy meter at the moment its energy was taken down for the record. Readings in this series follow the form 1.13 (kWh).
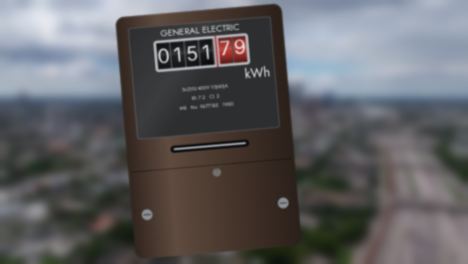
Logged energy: 151.79 (kWh)
